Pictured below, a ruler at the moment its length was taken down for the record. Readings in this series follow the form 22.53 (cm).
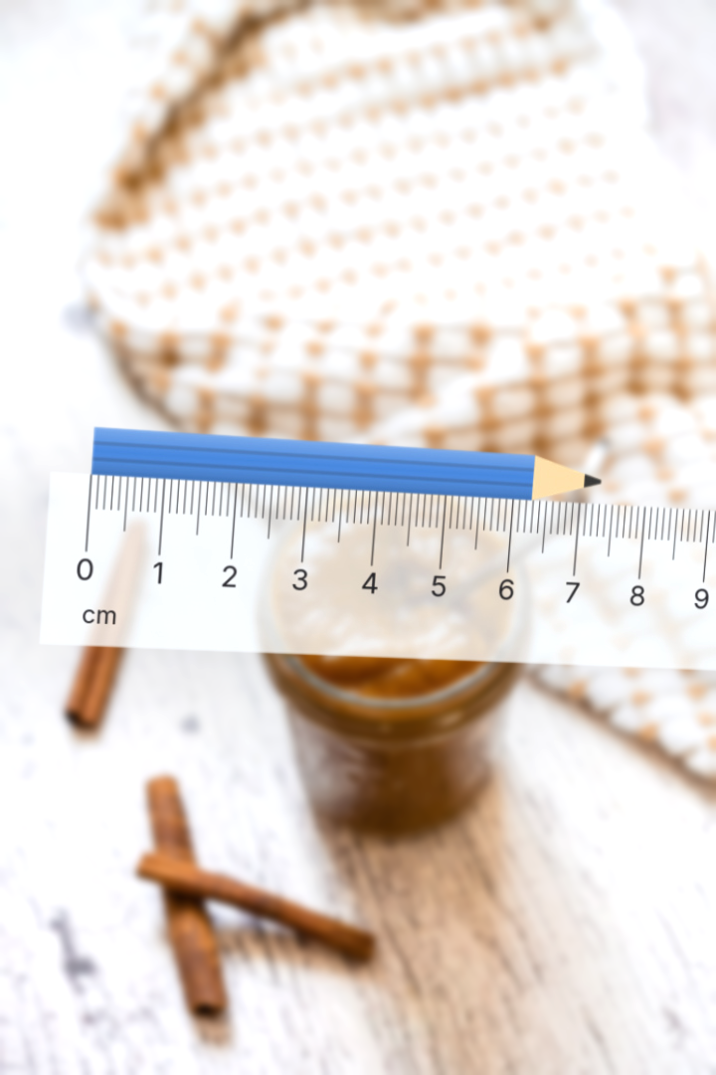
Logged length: 7.3 (cm)
